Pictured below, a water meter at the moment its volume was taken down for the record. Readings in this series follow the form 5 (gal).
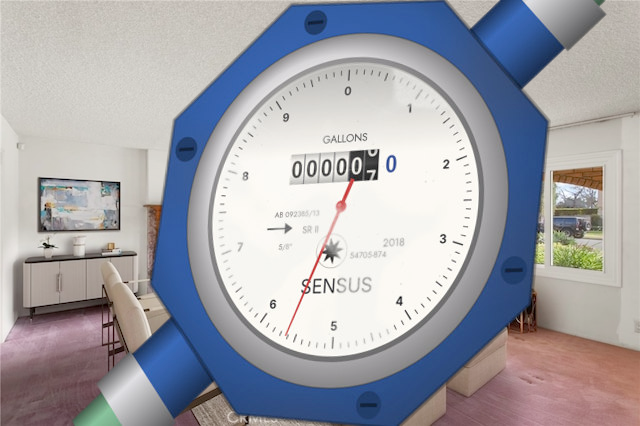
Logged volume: 65.6 (gal)
